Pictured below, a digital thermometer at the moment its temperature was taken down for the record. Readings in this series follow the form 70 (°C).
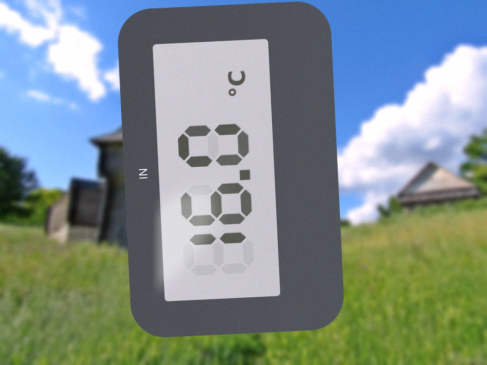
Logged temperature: 16.0 (°C)
